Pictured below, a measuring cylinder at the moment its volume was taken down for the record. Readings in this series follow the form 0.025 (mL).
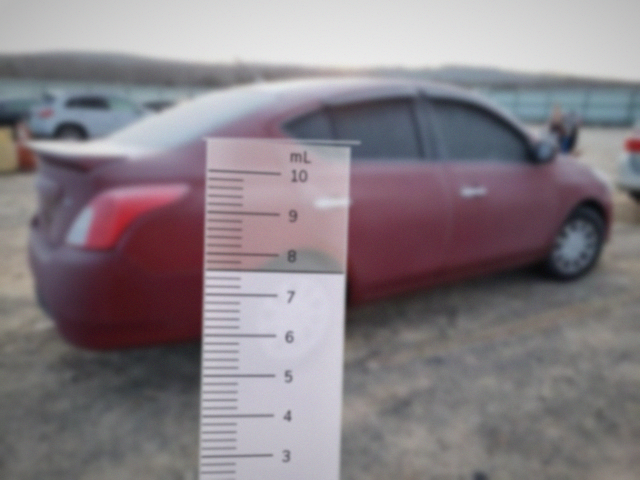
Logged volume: 7.6 (mL)
